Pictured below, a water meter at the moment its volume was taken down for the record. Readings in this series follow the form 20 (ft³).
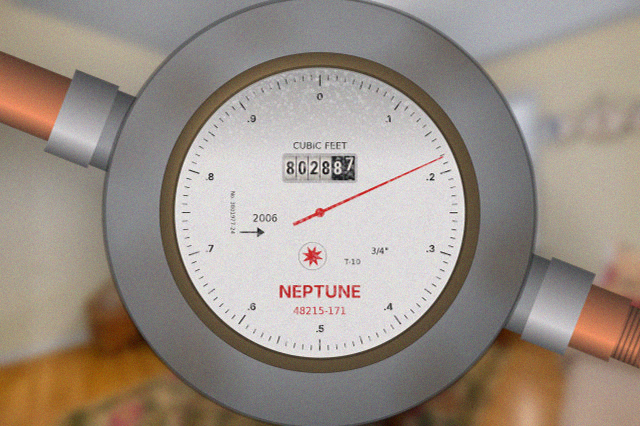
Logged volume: 802887.18 (ft³)
